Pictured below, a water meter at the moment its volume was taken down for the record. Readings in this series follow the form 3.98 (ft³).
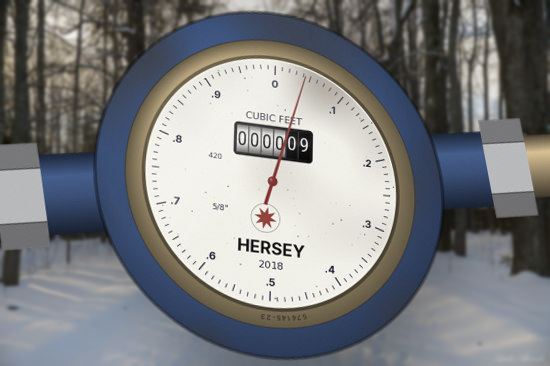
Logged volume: 9.04 (ft³)
